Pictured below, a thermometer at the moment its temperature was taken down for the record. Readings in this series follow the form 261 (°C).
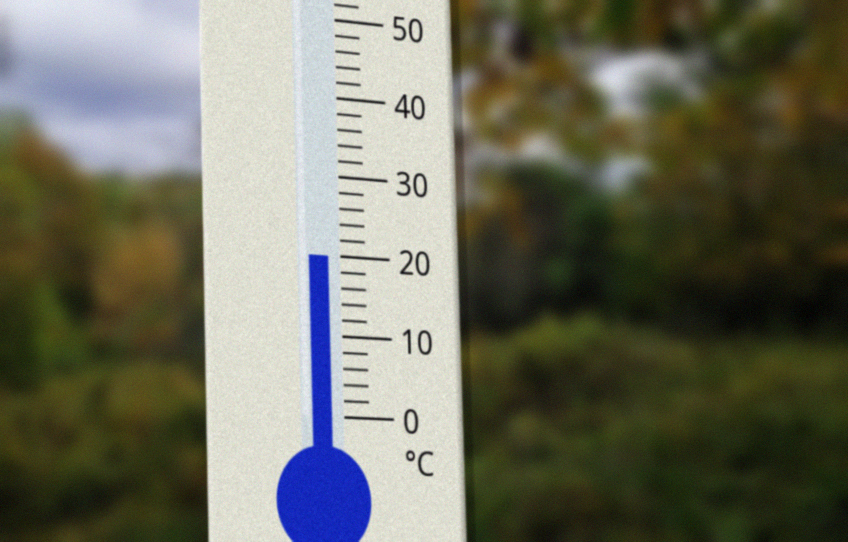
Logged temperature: 20 (°C)
